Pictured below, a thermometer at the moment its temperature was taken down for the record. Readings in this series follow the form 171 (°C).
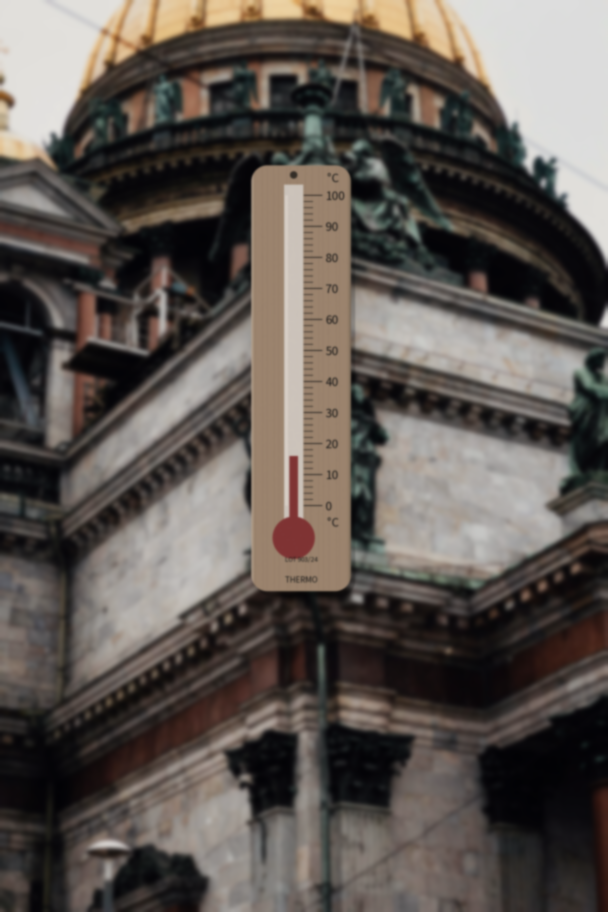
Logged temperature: 16 (°C)
